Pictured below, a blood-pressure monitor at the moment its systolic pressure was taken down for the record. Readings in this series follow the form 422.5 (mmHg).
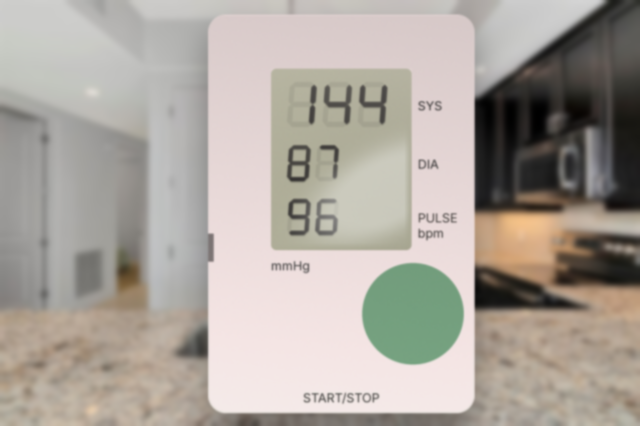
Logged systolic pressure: 144 (mmHg)
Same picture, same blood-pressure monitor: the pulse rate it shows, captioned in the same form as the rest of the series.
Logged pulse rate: 96 (bpm)
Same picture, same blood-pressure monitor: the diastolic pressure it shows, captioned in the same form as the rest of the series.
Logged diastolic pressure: 87 (mmHg)
